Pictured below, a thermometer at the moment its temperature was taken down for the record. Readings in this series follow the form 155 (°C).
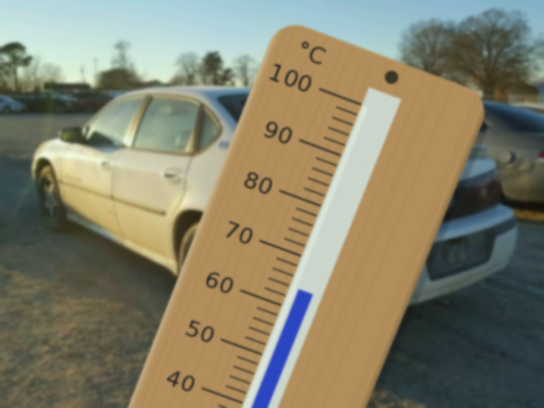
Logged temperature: 64 (°C)
